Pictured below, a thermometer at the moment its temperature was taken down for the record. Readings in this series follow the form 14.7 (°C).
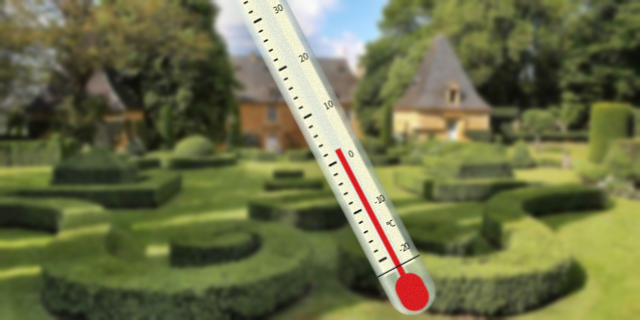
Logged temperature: 2 (°C)
